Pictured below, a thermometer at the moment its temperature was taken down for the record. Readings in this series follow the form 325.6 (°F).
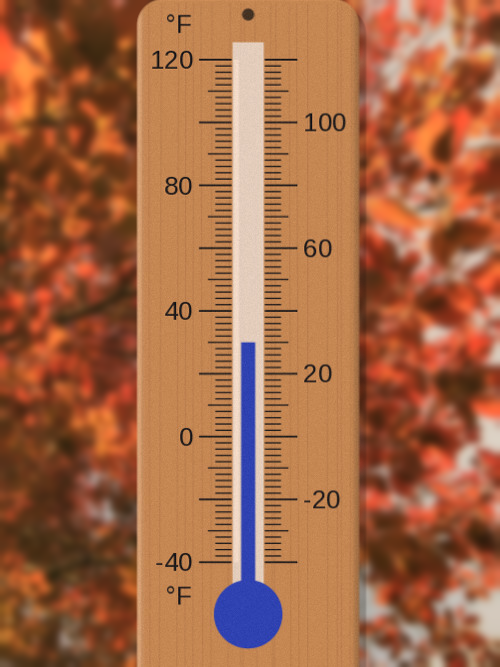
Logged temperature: 30 (°F)
